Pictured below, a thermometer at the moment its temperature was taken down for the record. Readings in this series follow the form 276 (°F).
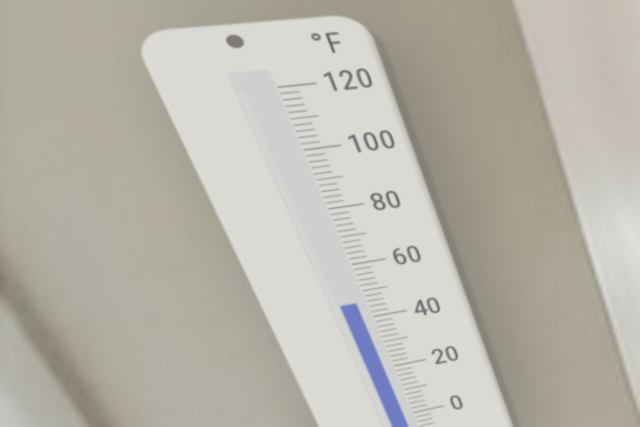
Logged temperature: 46 (°F)
